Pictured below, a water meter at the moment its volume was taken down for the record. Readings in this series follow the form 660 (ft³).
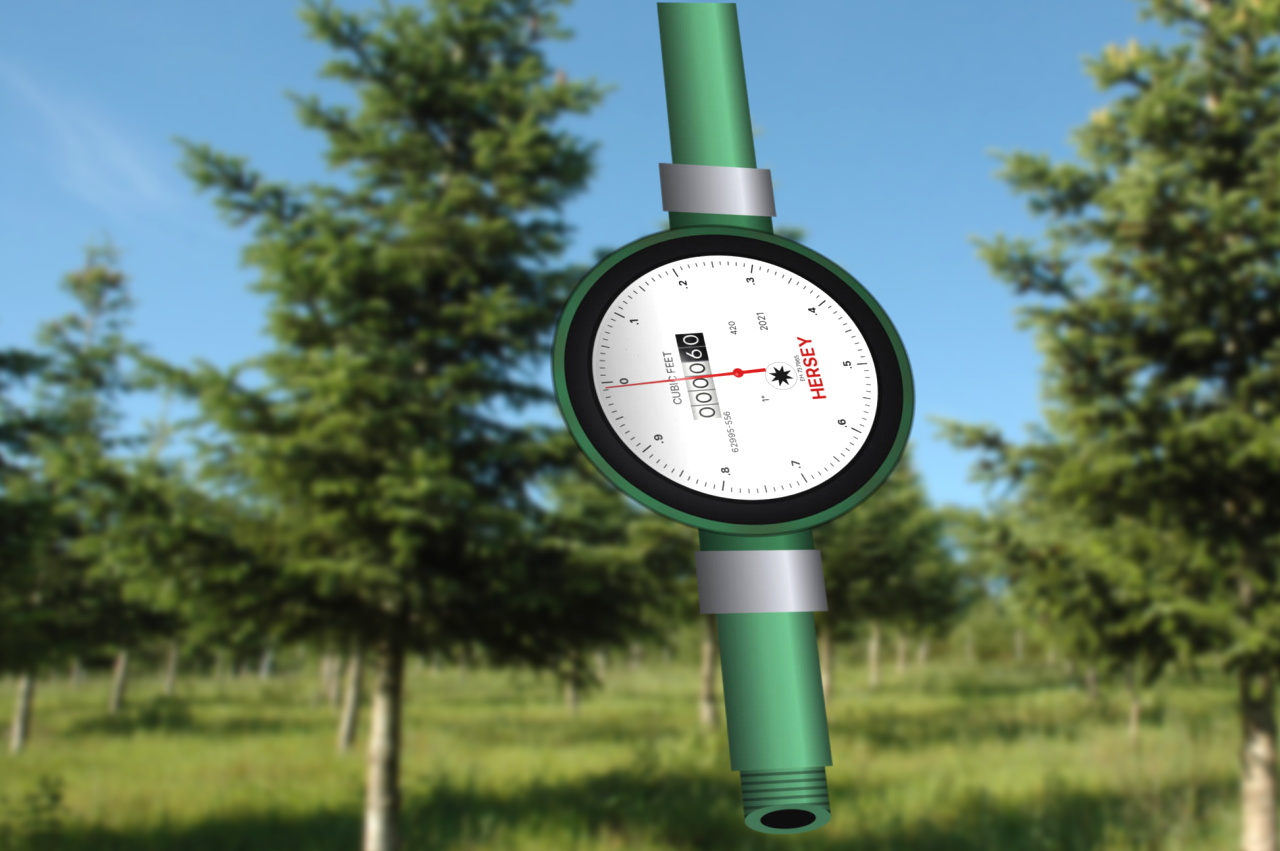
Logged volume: 59.99 (ft³)
